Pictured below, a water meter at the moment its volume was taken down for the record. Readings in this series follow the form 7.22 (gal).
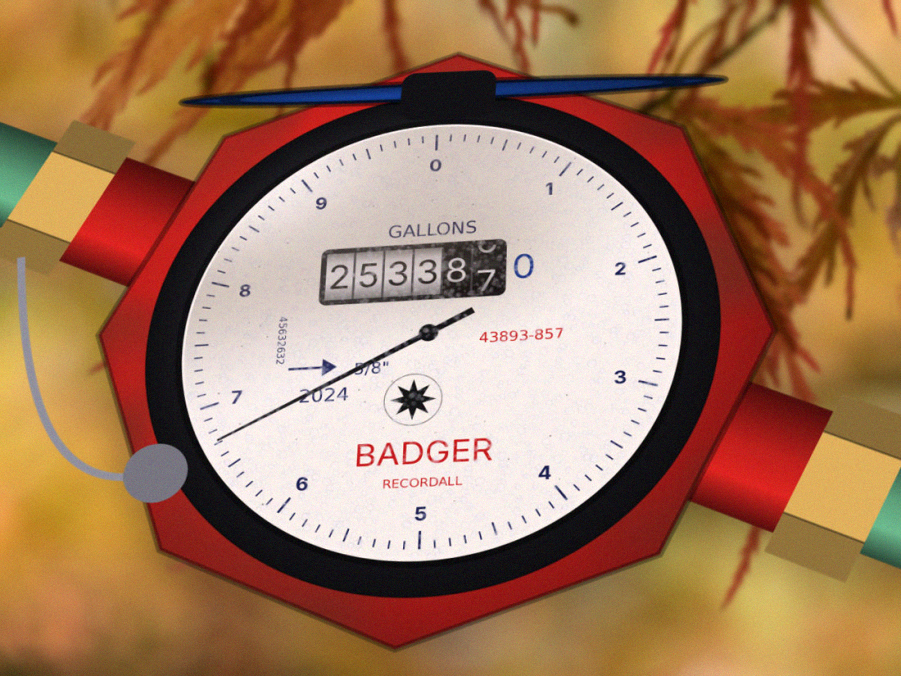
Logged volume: 2533866.7 (gal)
